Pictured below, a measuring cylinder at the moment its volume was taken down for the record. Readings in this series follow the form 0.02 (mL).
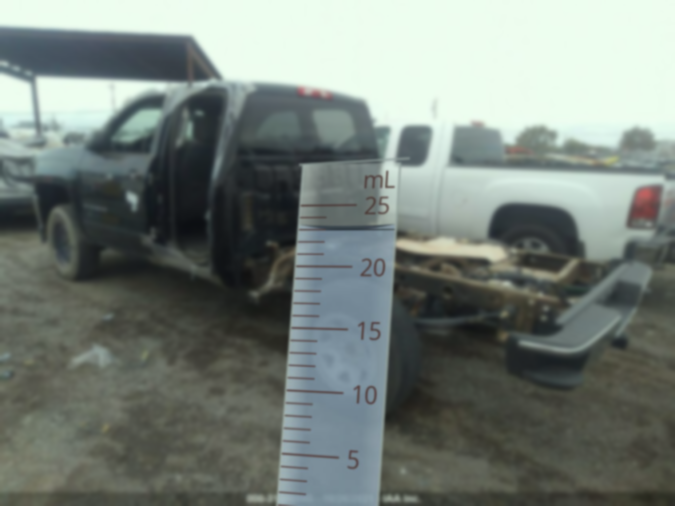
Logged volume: 23 (mL)
